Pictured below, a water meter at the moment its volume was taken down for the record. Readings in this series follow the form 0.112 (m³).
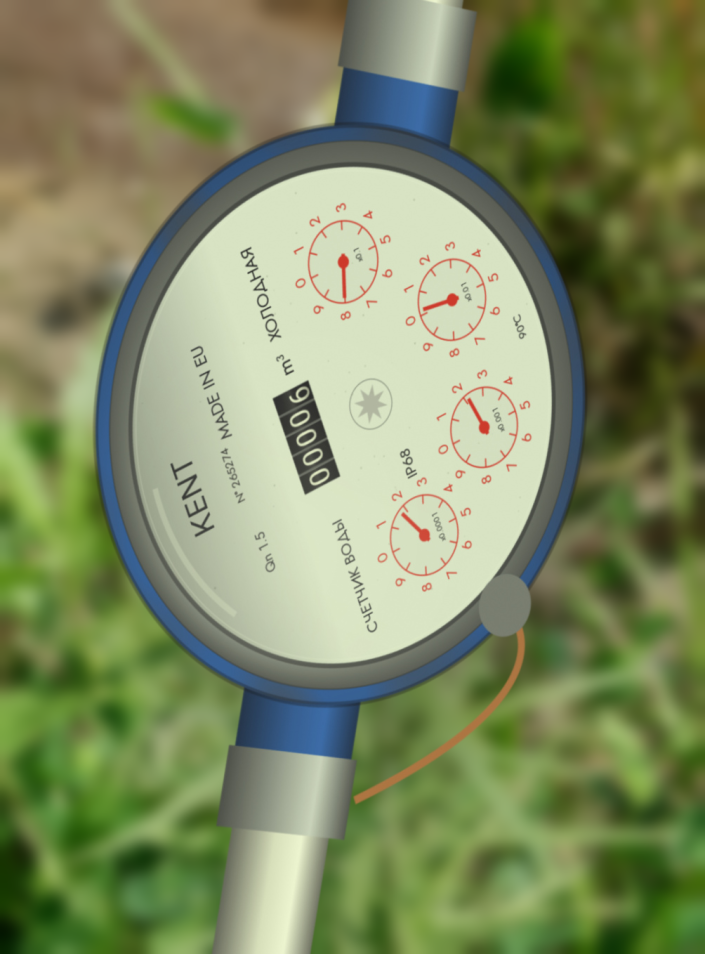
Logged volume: 5.8021 (m³)
